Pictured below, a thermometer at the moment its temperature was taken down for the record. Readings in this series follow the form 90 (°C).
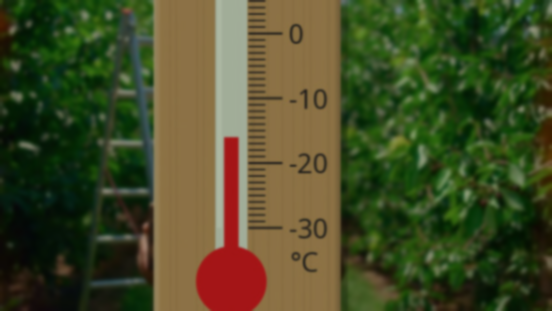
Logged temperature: -16 (°C)
